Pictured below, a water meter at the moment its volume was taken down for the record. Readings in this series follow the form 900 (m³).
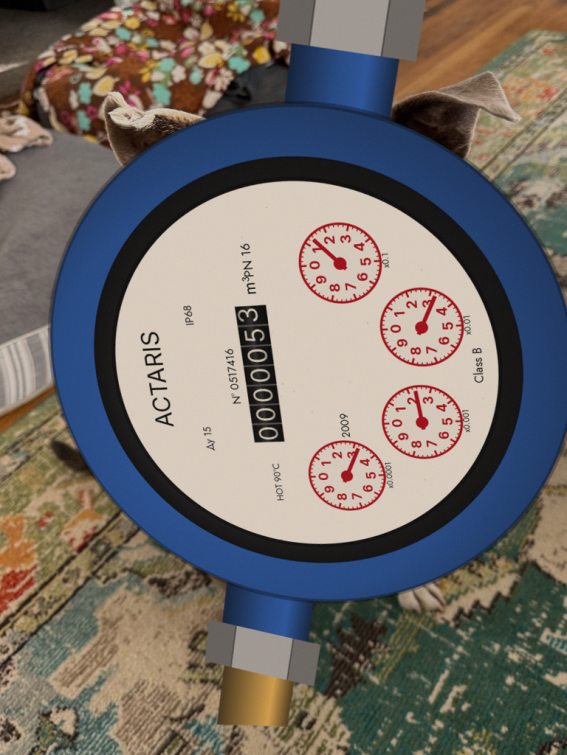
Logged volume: 53.1323 (m³)
